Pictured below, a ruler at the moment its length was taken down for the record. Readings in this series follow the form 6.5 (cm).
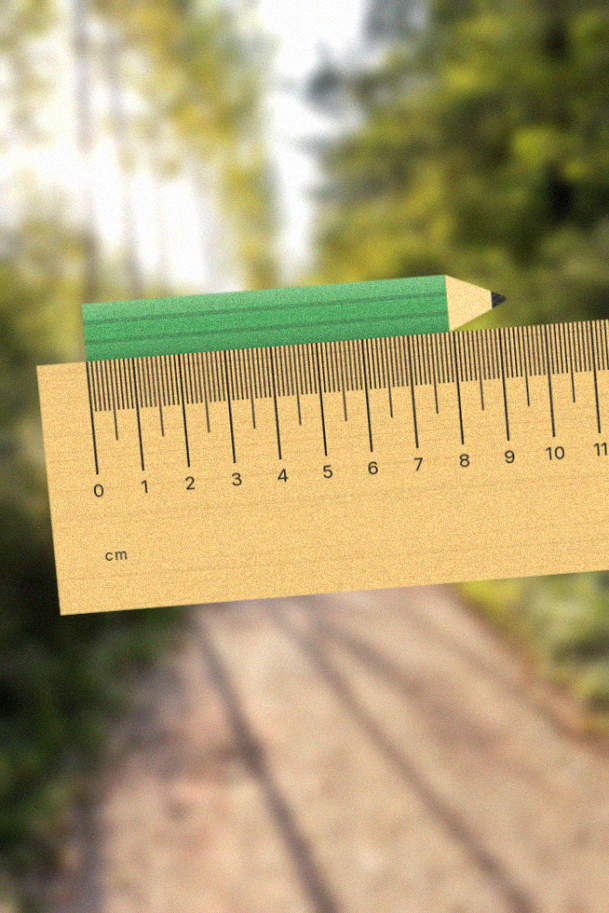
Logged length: 9.2 (cm)
